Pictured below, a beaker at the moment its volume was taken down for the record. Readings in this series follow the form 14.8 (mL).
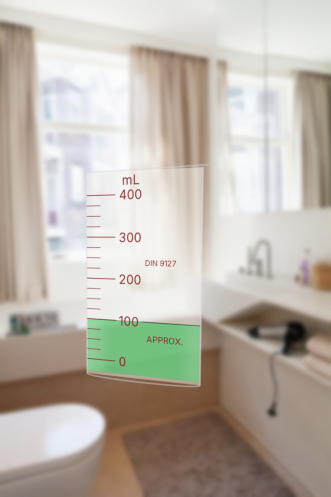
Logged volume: 100 (mL)
